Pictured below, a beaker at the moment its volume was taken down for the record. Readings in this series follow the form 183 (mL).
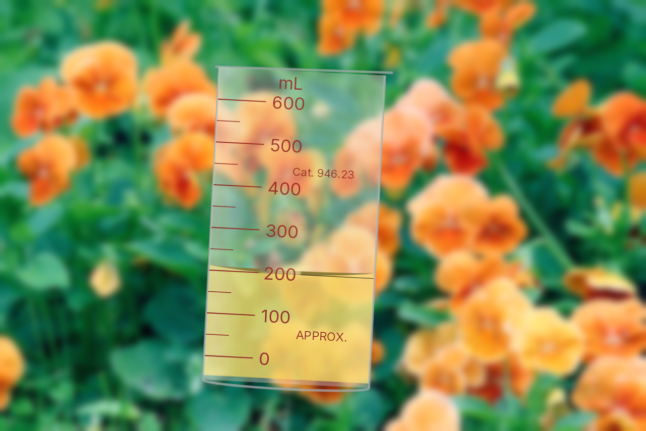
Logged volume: 200 (mL)
